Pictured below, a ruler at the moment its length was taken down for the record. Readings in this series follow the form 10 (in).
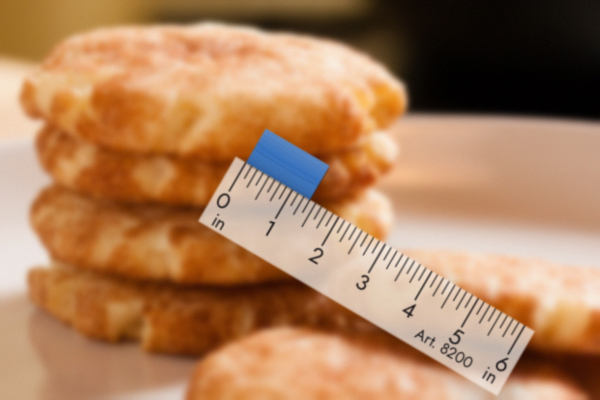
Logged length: 1.375 (in)
